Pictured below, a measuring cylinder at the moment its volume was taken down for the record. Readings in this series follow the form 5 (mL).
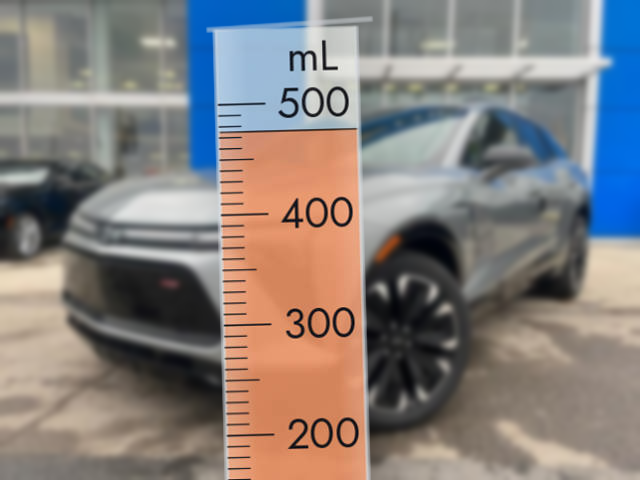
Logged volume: 475 (mL)
